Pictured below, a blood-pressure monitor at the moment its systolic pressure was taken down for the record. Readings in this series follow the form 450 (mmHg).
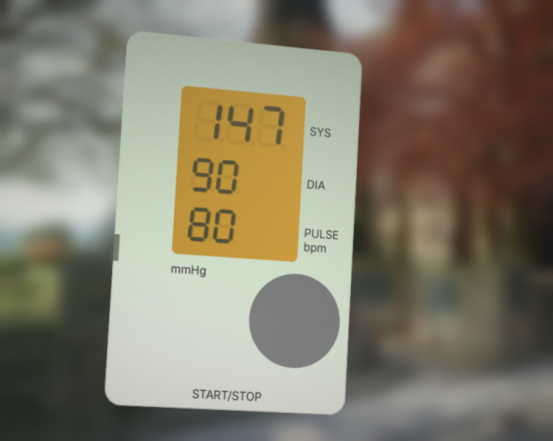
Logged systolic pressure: 147 (mmHg)
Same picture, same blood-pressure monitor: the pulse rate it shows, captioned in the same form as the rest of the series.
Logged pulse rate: 80 (bpm)
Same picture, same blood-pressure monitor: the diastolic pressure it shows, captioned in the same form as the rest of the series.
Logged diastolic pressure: 90 (mmHg)
